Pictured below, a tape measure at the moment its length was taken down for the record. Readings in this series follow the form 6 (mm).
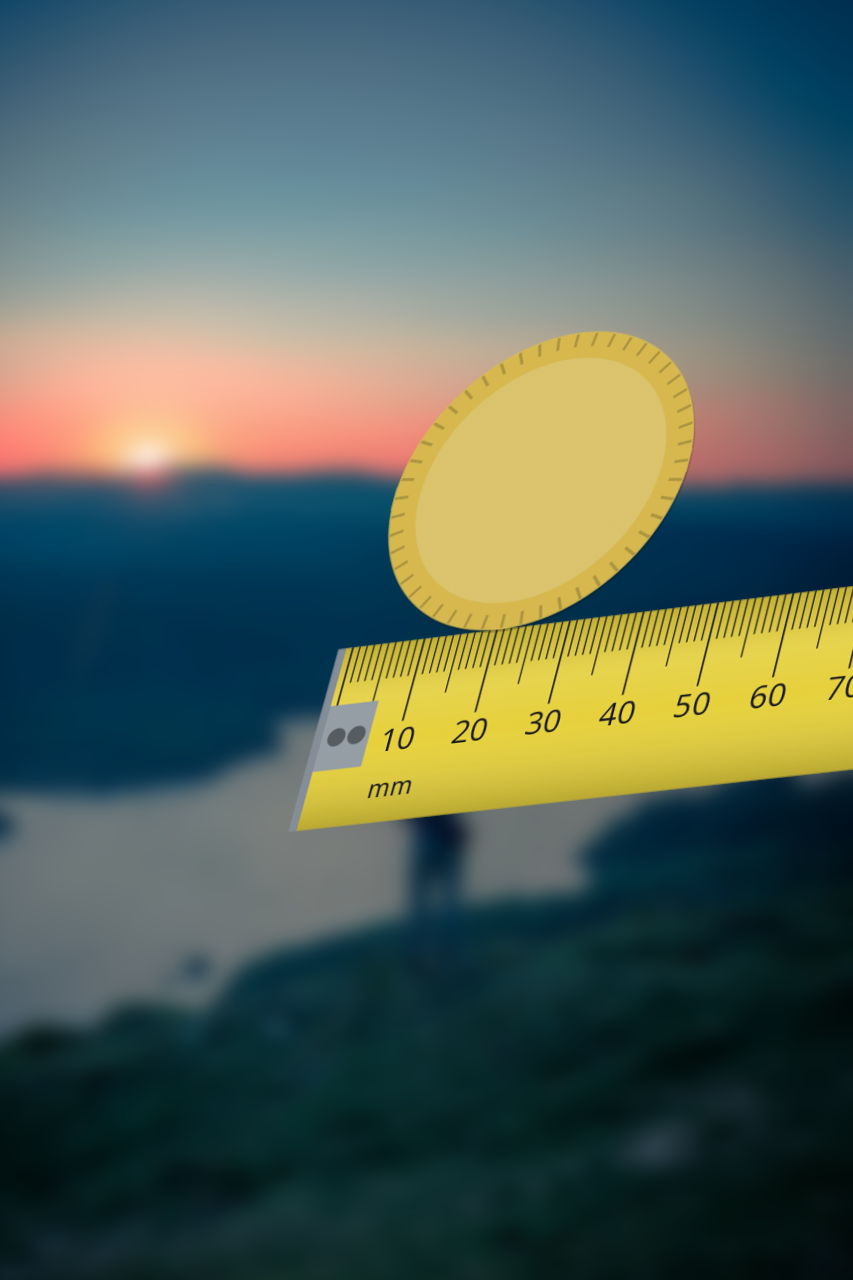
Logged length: 41 (mm)
